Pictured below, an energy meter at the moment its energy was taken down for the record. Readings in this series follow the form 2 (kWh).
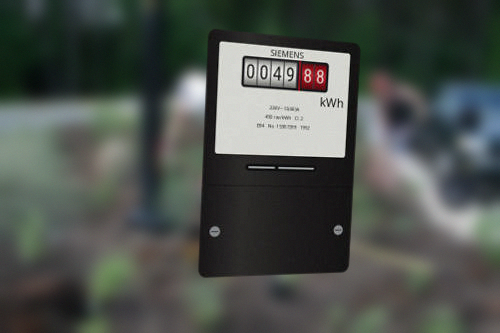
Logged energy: 49.88 (kWh)
